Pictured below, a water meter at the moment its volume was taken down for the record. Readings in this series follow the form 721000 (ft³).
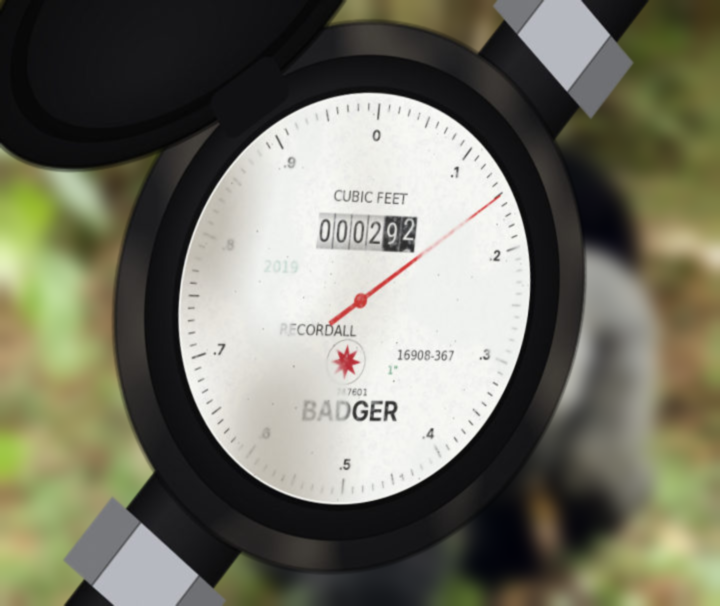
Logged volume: 292.15 (ft³)
